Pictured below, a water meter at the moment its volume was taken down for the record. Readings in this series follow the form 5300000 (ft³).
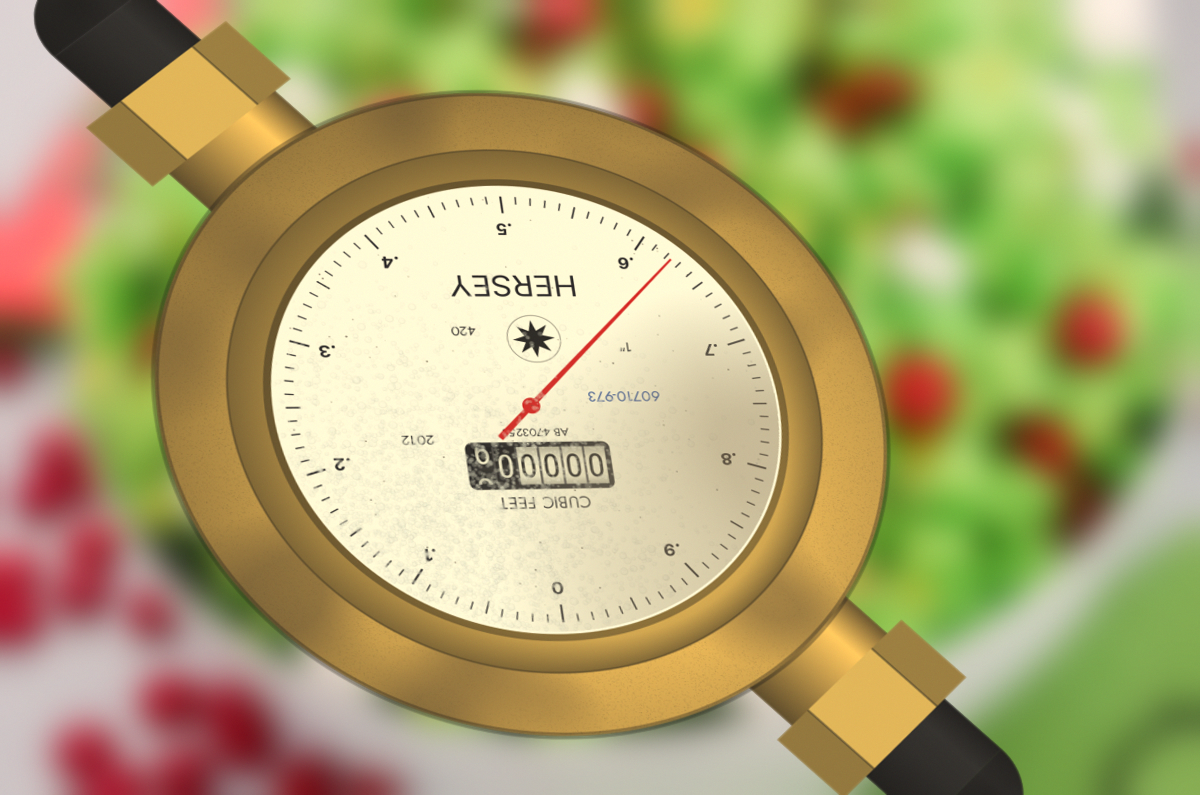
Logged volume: 8.62 (ft³)
